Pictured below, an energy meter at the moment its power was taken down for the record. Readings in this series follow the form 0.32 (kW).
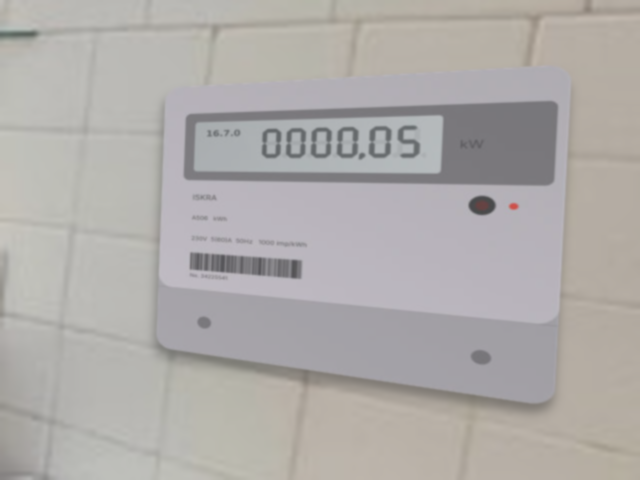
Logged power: 0.05 (kW)
